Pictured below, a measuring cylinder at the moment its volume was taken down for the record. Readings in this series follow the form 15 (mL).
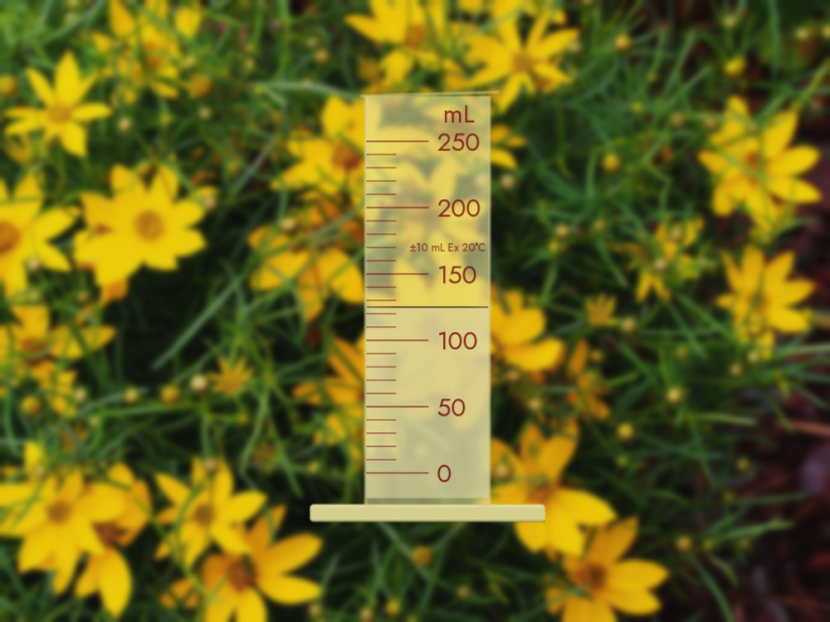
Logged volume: 125 (mL)
